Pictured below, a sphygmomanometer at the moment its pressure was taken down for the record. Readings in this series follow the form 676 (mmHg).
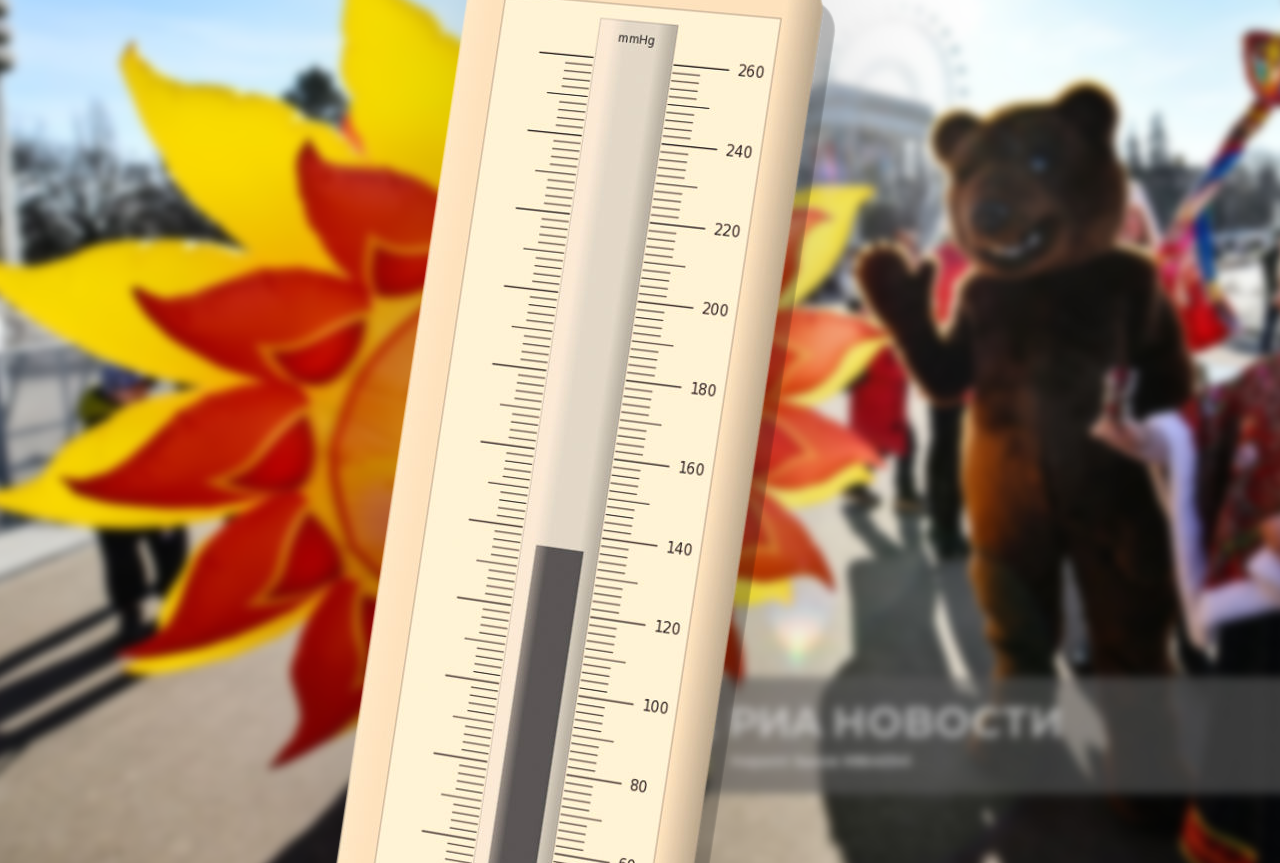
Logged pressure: 136 (mmHg)
